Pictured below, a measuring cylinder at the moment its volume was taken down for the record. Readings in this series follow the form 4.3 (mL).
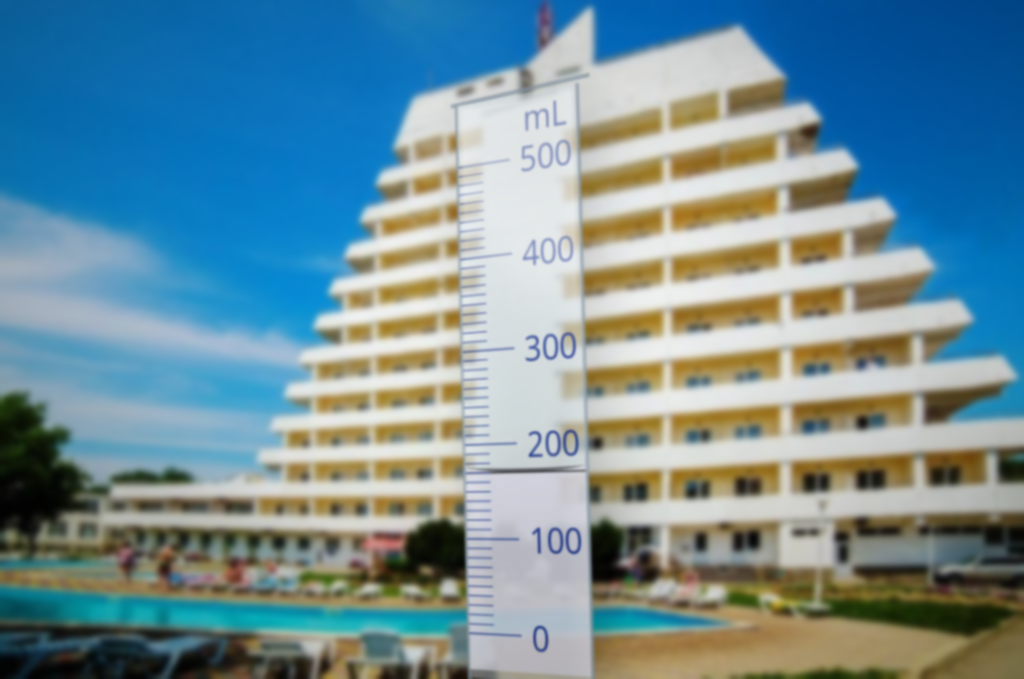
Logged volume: 170 (mL)
